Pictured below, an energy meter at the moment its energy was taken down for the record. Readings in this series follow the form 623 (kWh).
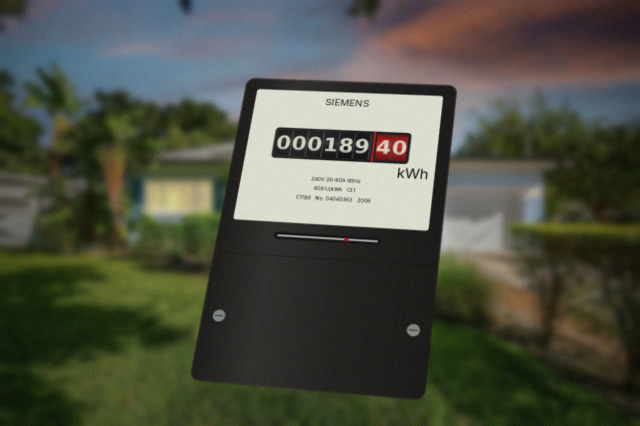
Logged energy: 189.40 (kWh)
